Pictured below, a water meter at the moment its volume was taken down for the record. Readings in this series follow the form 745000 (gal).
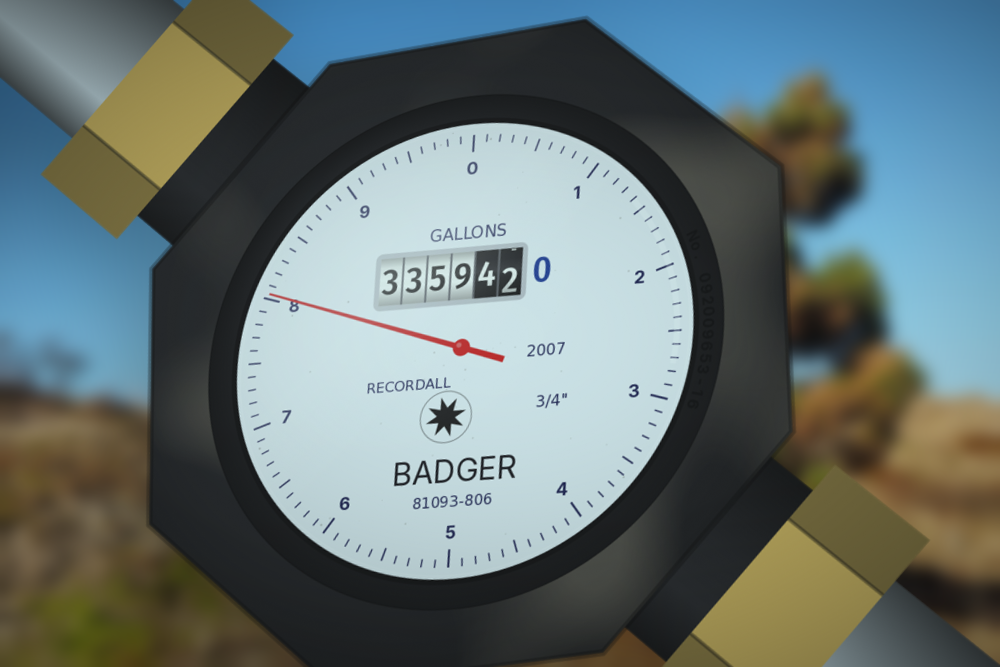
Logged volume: 3359418.0 (gal)
